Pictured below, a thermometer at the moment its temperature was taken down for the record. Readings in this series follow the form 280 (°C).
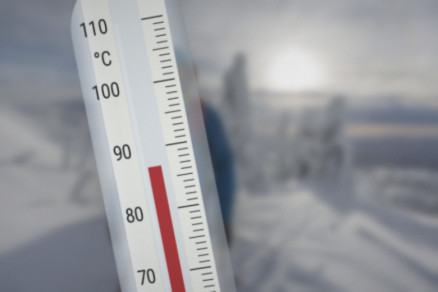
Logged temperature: 87 (°C)
